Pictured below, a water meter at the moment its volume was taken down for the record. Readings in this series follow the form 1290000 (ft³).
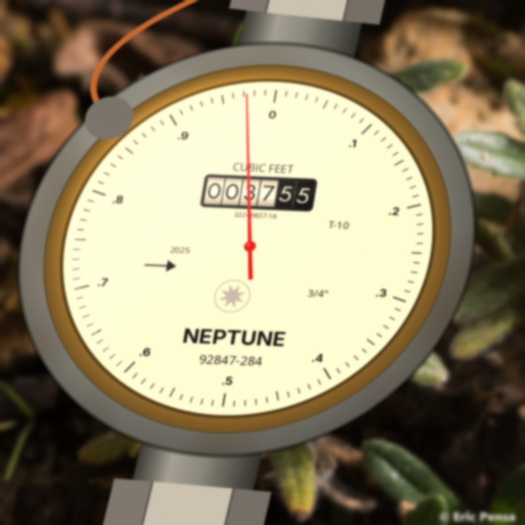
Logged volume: 3754.97 (ft³)
